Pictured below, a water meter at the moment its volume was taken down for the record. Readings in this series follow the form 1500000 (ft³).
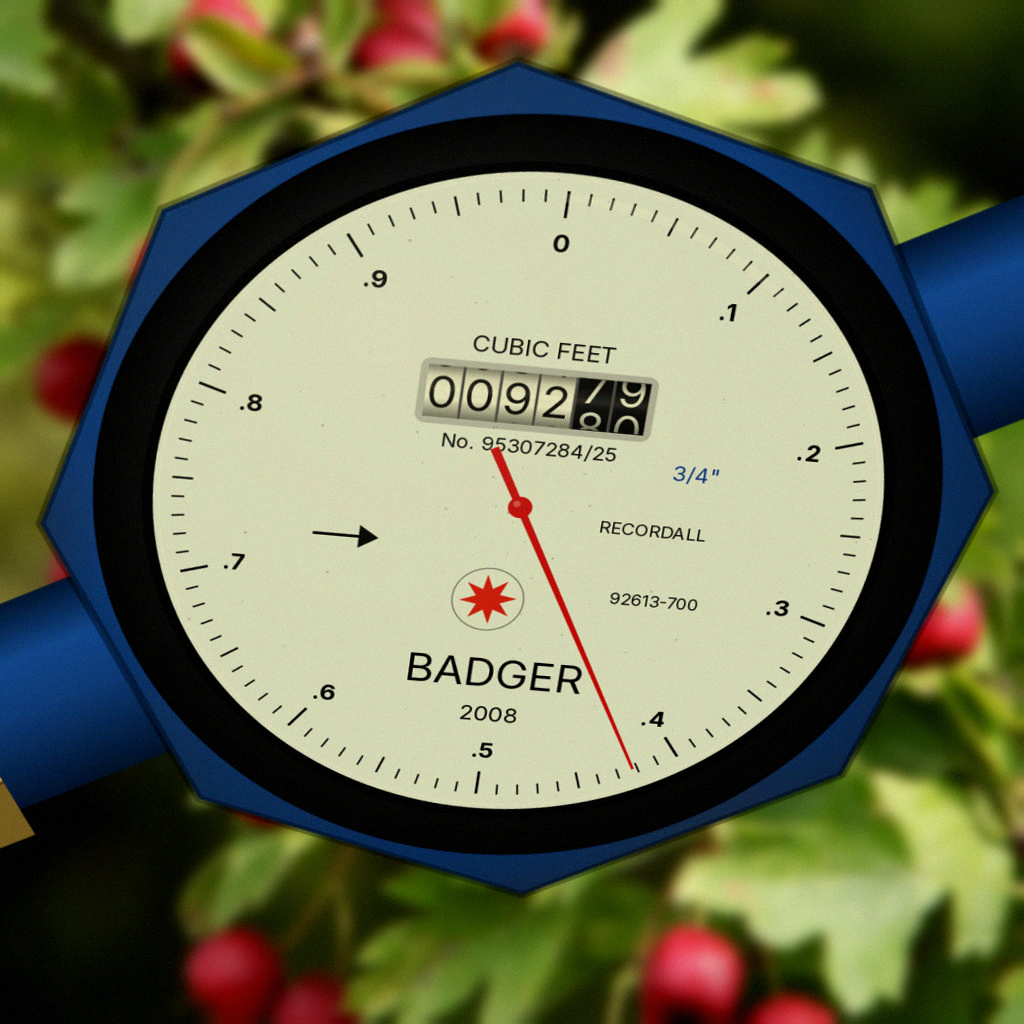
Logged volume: 9279.42 (ft³)
